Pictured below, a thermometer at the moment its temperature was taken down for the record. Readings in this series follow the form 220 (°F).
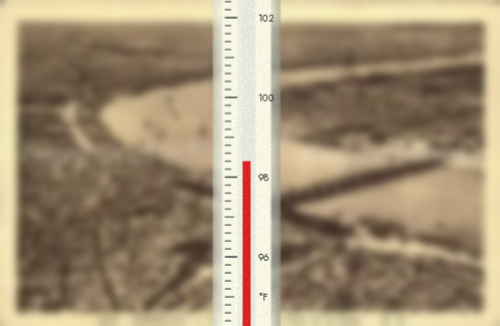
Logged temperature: 98.4 (°F)
